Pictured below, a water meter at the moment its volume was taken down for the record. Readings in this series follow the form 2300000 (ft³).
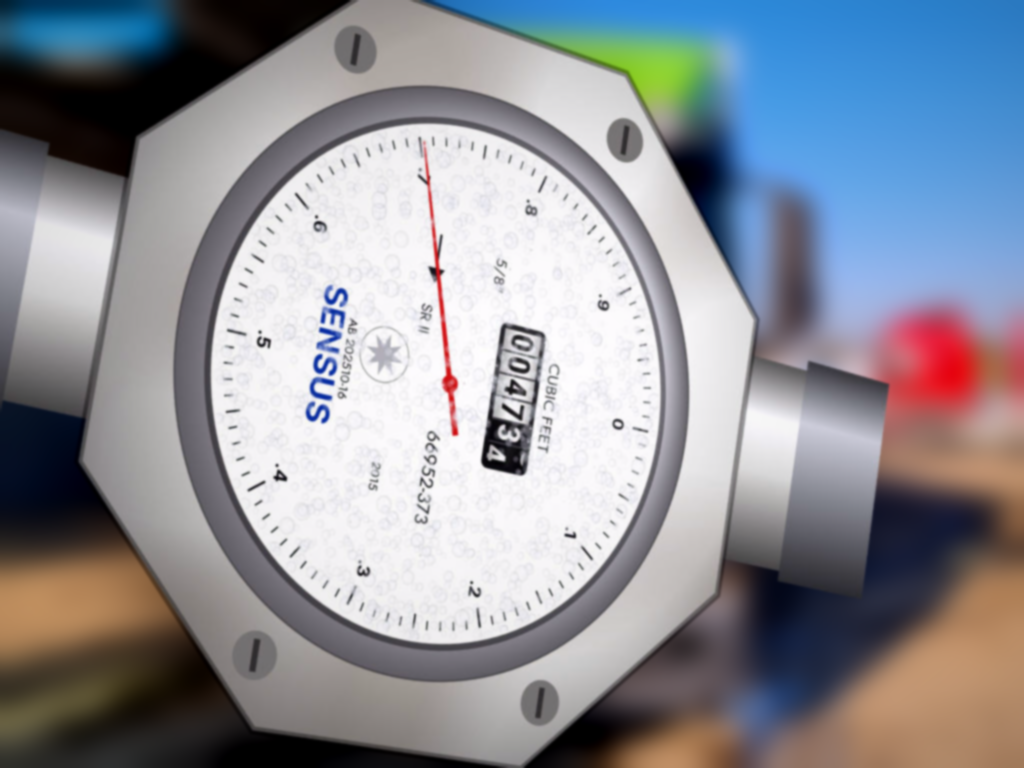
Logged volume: 4733.70 (ft³)
